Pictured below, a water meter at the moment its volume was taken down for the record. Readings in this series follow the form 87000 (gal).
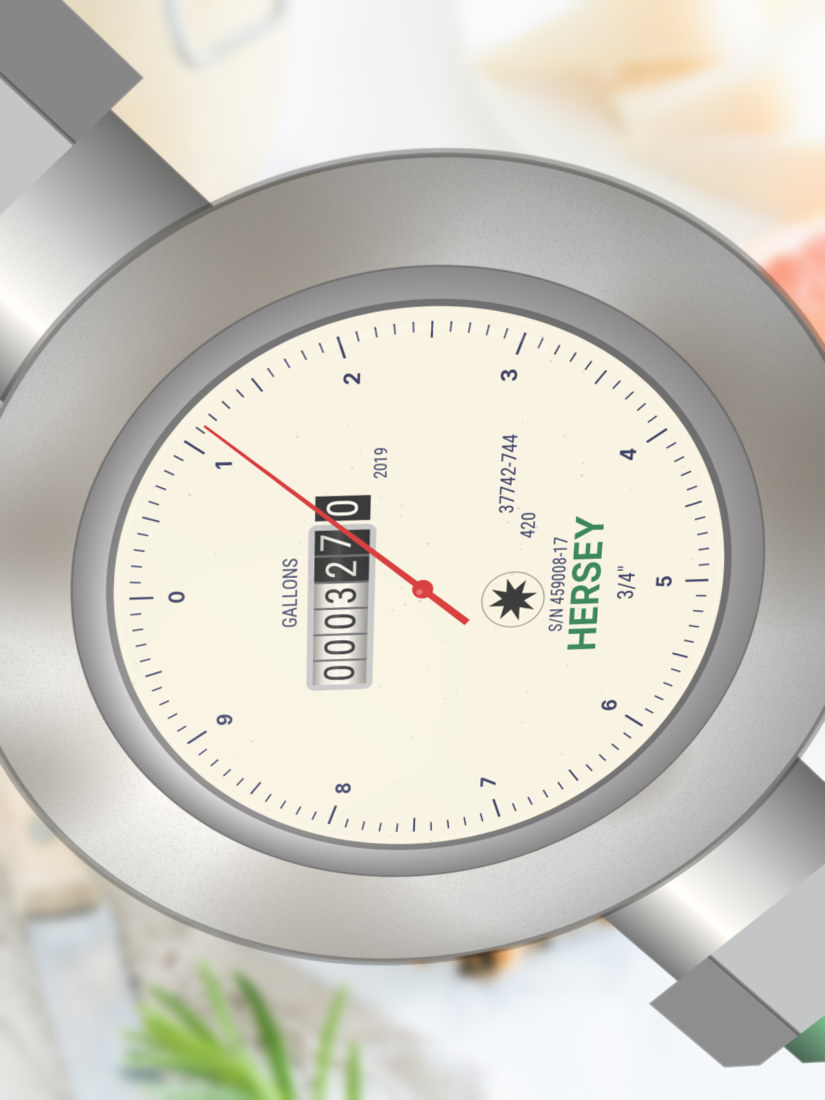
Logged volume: 3271.1 (gal)
